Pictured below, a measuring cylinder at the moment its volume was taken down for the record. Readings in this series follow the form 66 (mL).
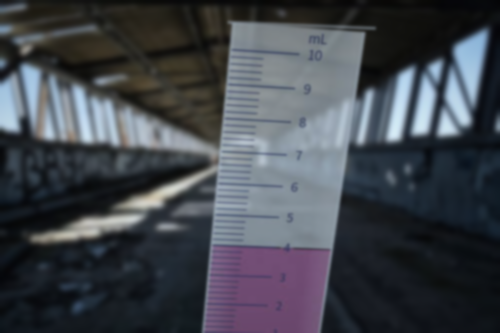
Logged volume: 4 (mL)
